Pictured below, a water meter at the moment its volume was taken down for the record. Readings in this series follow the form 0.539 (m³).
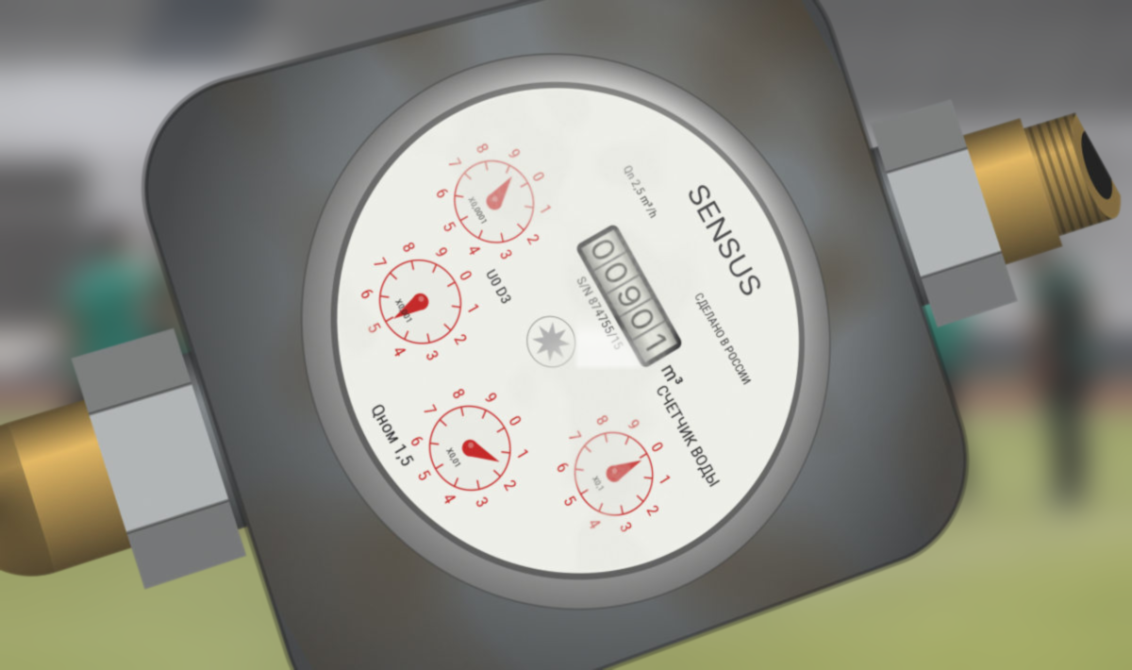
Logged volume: 901.0149 (m³)
